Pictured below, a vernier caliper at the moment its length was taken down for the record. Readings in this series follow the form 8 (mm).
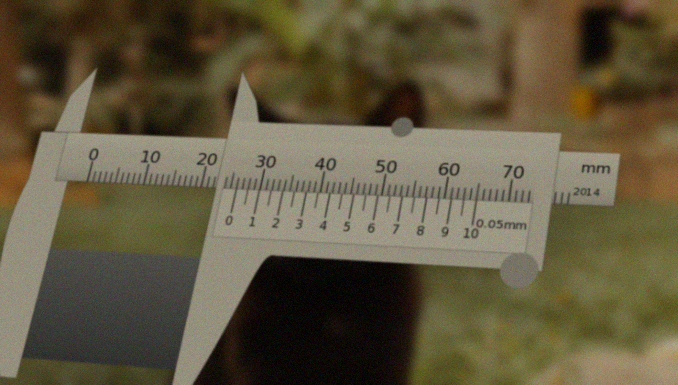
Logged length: 26.0 (mm)
